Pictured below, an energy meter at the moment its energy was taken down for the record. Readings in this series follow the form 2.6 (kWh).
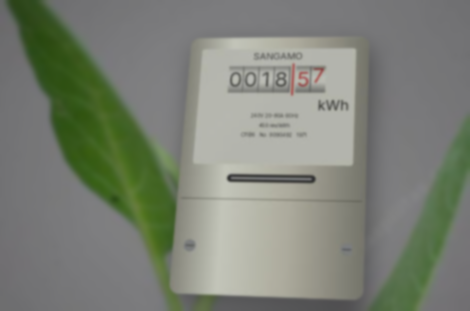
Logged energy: 18.57 (kWh)
